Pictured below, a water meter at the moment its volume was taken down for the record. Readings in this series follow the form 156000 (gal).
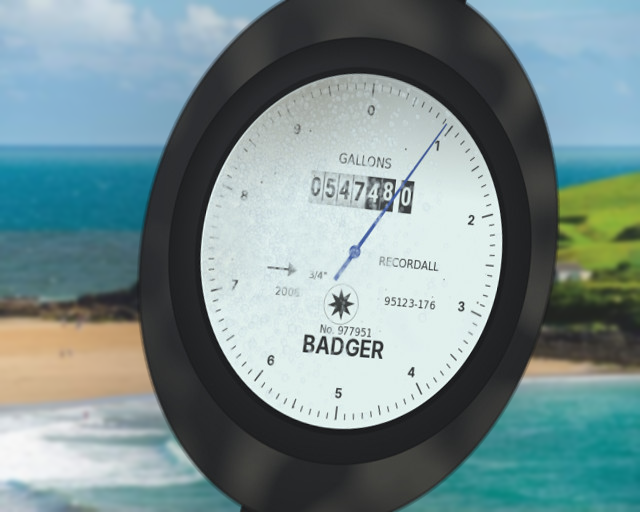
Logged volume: 547480.9 (gal)
